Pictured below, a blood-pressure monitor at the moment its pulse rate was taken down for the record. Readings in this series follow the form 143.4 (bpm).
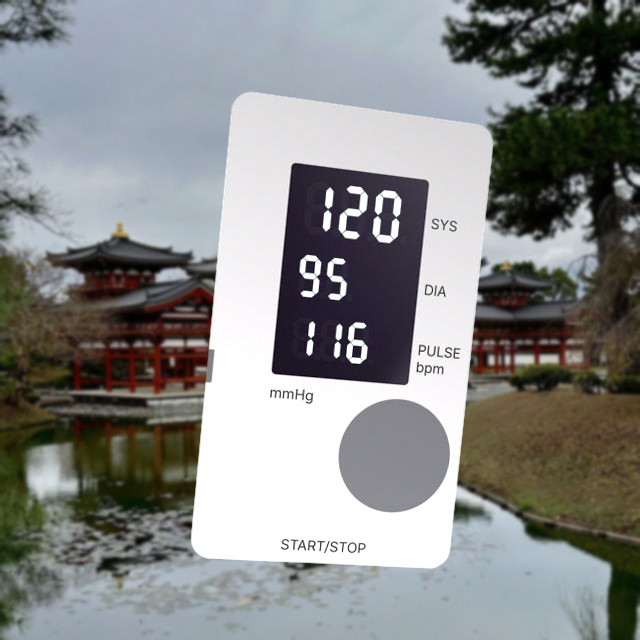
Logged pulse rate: 116 (bpm)
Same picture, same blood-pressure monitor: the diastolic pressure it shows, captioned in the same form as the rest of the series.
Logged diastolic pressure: 95 (mmHg)
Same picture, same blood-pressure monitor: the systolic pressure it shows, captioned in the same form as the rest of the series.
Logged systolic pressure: 120 (mmHg)
